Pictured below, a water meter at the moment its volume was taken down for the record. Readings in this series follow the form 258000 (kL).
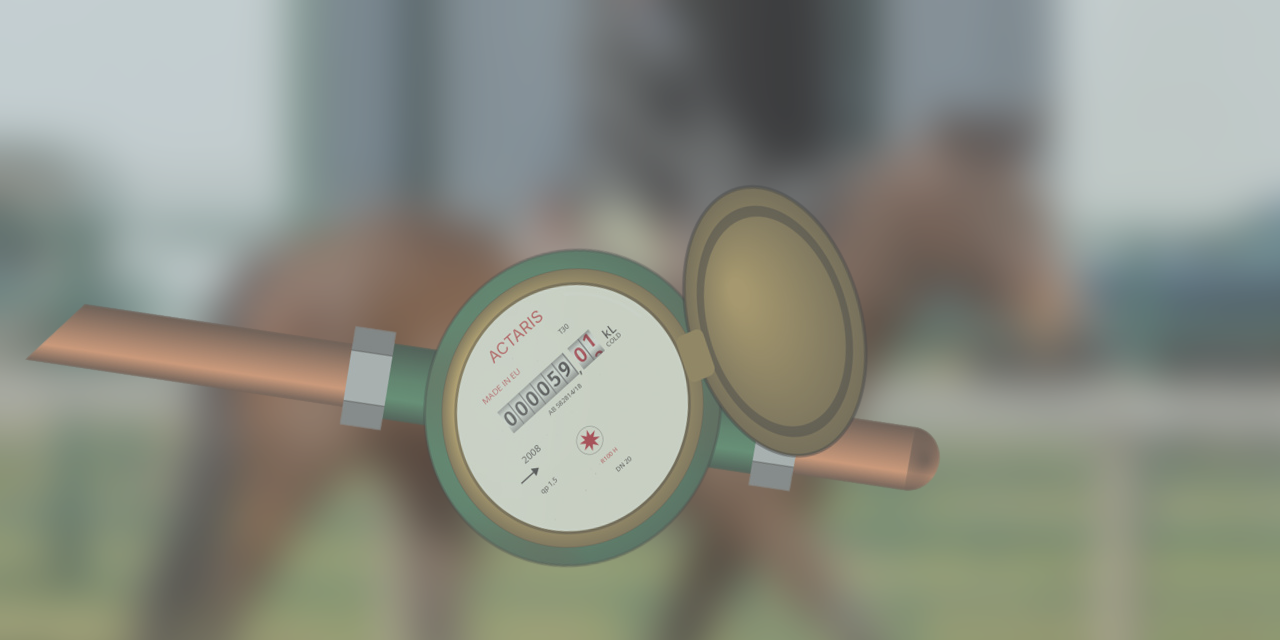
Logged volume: 59.01 (kL)
